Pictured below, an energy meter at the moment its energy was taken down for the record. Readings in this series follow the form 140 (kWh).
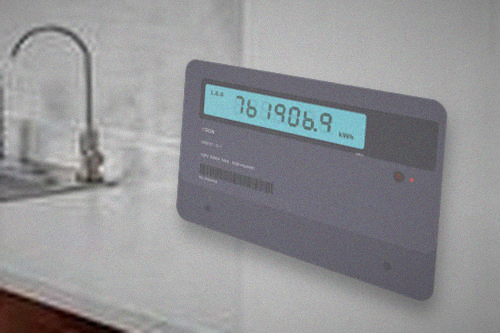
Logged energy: 761906.9 (kWh)
